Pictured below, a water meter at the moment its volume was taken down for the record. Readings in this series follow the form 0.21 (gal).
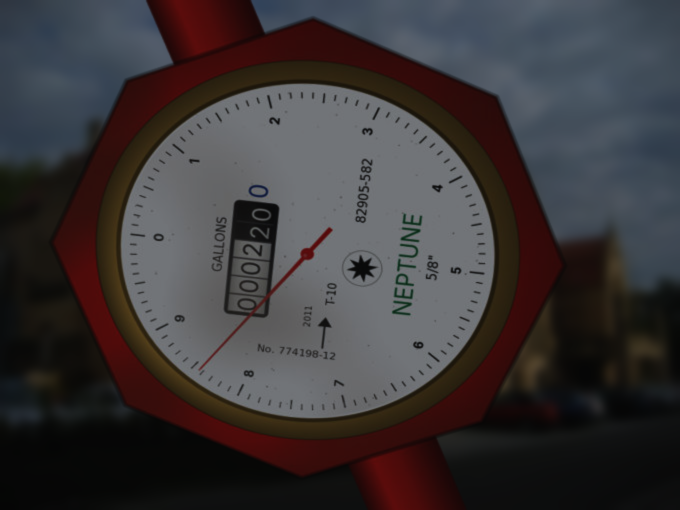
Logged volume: 2198.4 (gal)
